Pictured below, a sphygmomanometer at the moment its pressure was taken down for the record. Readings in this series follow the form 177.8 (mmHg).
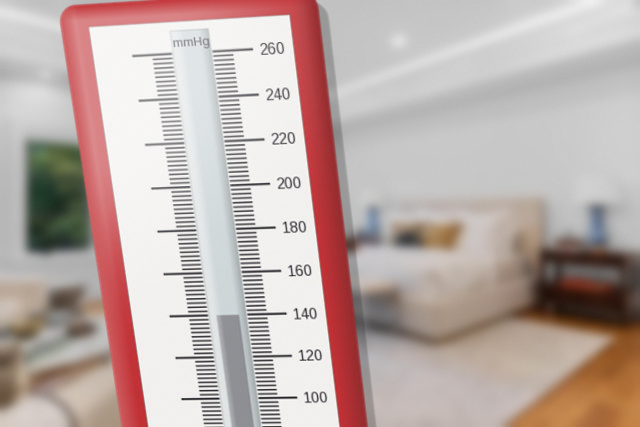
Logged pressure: 140 (mmHg)
